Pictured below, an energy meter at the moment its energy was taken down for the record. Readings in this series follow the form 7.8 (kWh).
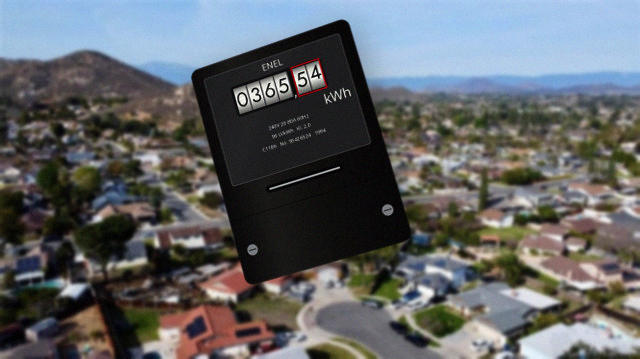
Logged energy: 365.54 (kWh)
